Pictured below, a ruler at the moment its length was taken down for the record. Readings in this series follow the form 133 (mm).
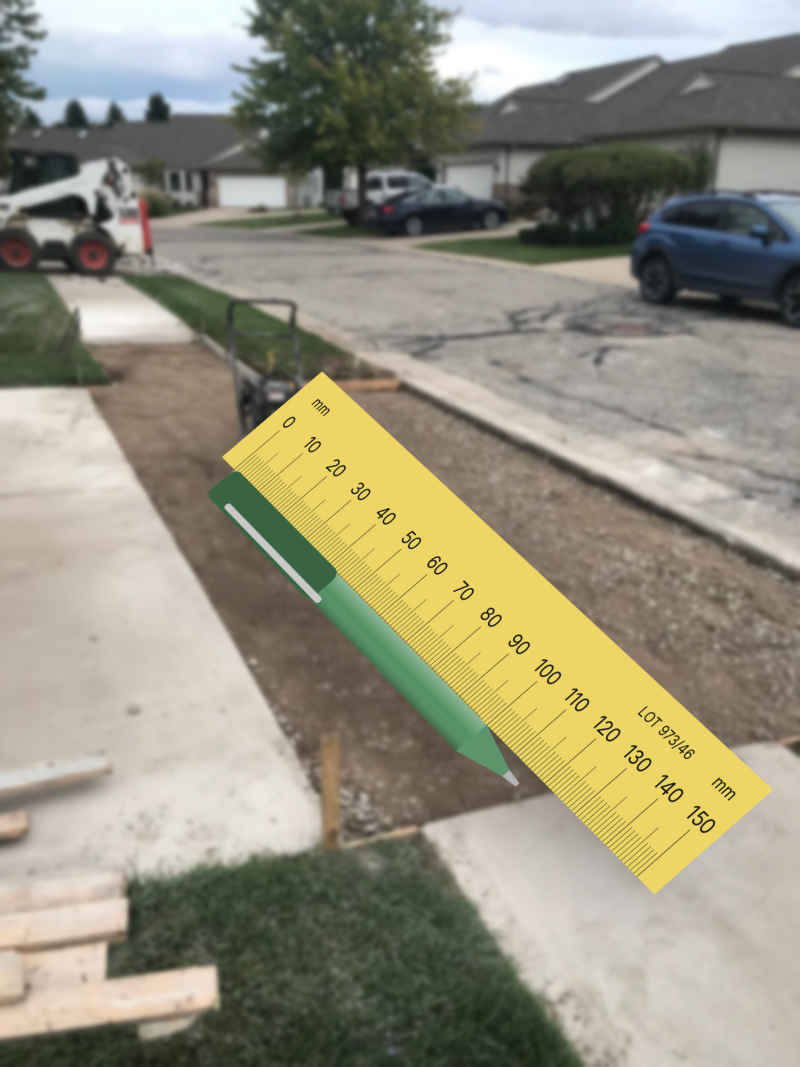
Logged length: 116 (mm)
